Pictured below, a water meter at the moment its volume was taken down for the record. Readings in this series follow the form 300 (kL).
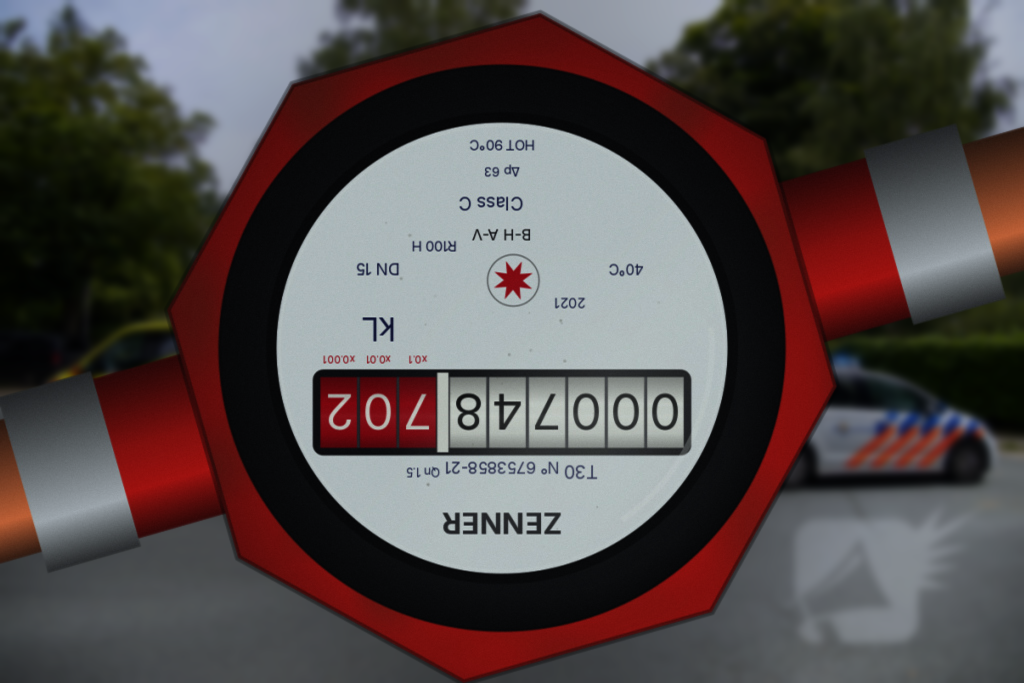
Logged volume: 748.702 (kL)
